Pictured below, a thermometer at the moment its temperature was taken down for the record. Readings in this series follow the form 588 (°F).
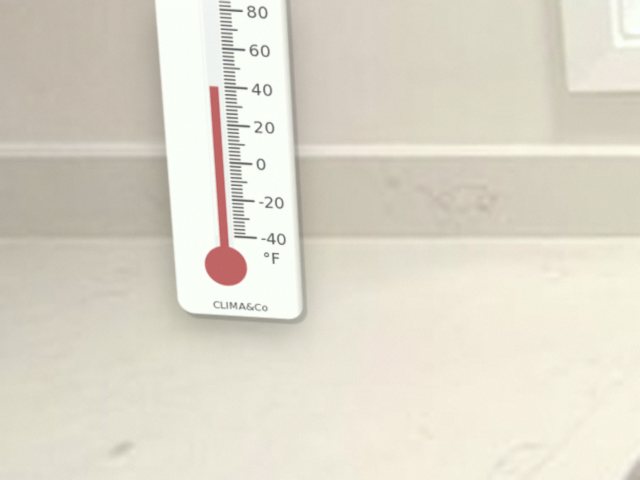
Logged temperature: 40 (°F)
